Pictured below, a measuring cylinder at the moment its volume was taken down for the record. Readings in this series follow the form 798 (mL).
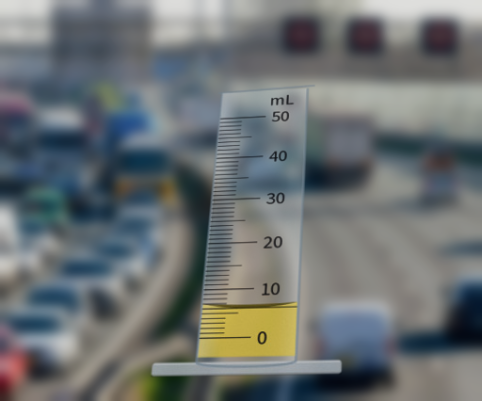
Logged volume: 6 (mL)
